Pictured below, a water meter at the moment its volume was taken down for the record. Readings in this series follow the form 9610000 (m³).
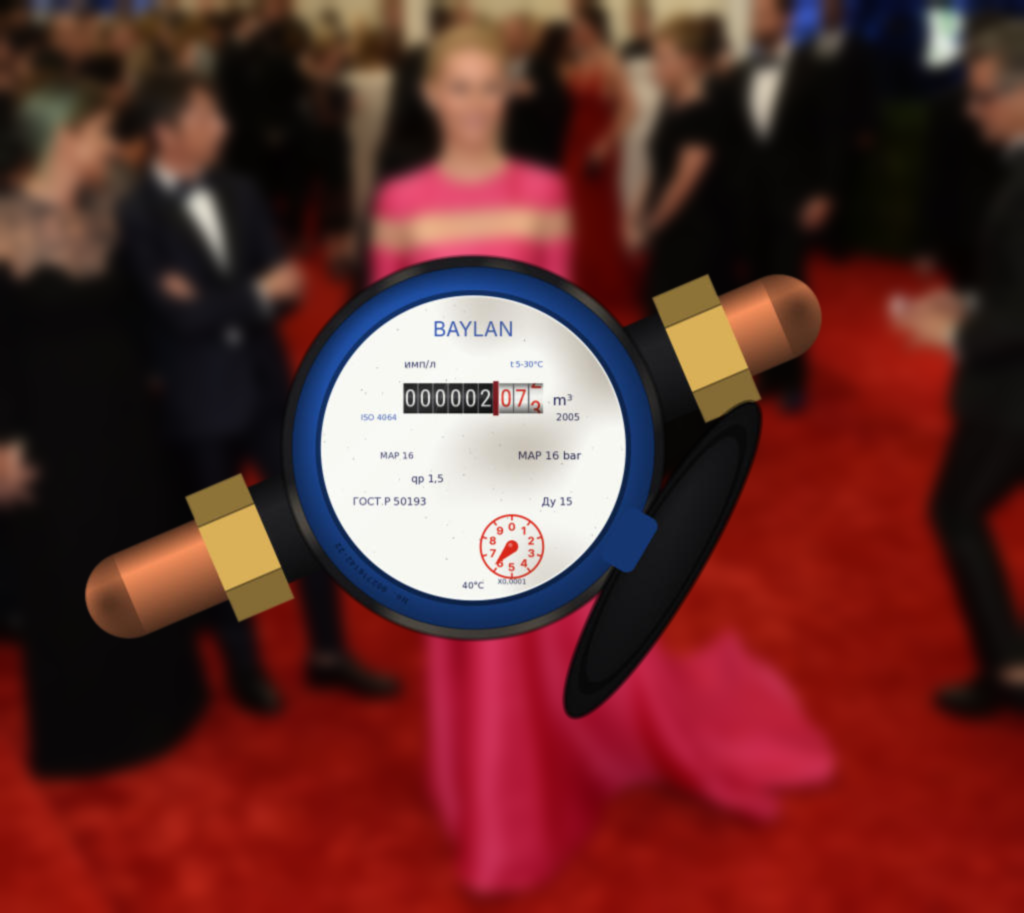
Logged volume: 2.0726 (m³)
